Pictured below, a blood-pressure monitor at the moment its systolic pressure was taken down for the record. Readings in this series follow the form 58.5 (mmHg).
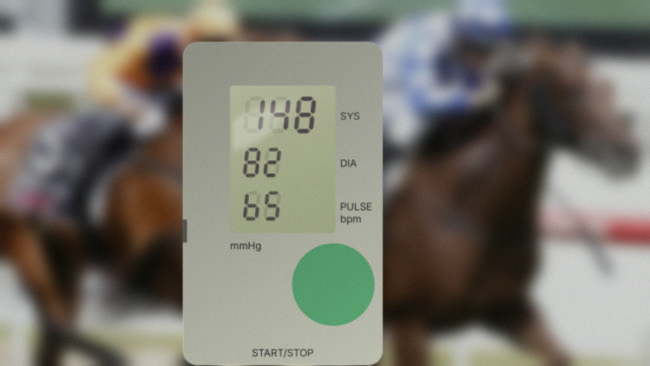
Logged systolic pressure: 148 (mmHg)
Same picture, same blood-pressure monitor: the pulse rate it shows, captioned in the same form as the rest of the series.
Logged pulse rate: 65 (bpm)
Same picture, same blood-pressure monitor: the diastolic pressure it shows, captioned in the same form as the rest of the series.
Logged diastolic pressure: 82 (mmHg)
